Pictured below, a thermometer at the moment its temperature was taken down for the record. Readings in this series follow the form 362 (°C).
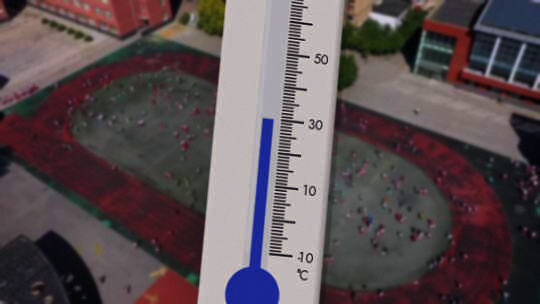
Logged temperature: 30 (°C)
